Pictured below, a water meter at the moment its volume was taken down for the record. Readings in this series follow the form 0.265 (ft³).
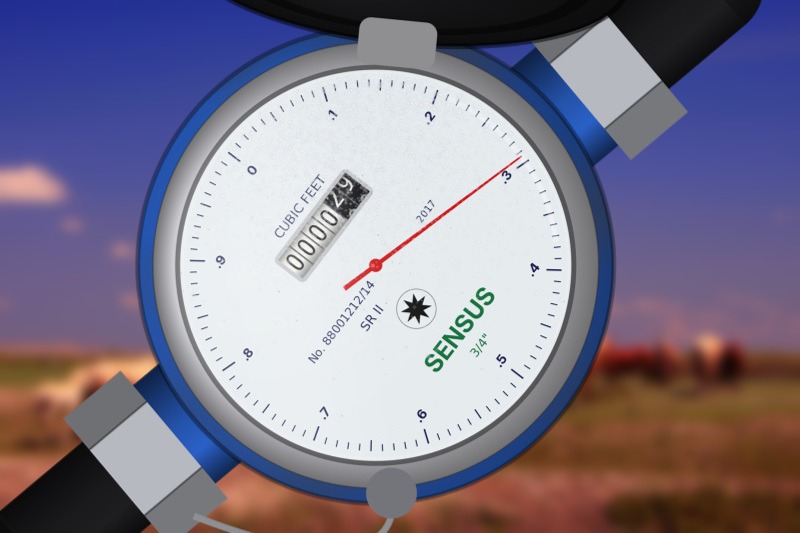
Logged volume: 29.29 (ft³)
